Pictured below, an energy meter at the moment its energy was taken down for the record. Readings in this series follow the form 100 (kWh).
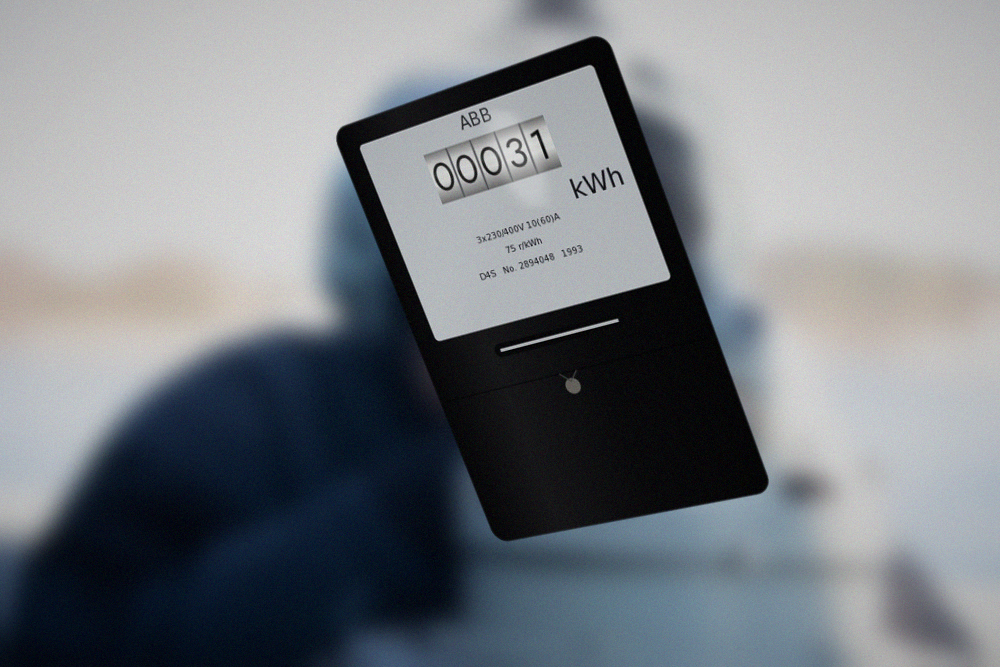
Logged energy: 31 (kWh)
